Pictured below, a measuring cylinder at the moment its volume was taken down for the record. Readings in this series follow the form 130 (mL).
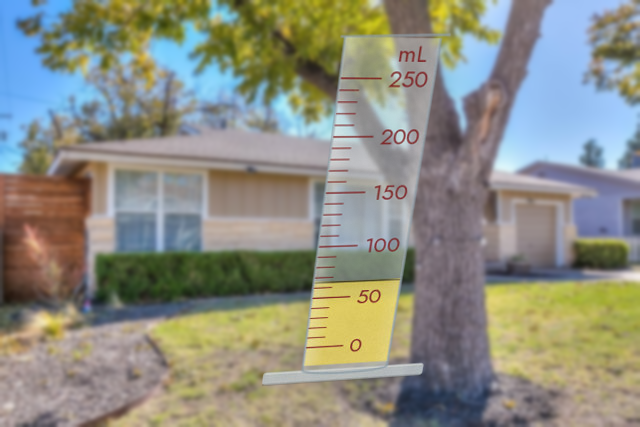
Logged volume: 65 (mL)
